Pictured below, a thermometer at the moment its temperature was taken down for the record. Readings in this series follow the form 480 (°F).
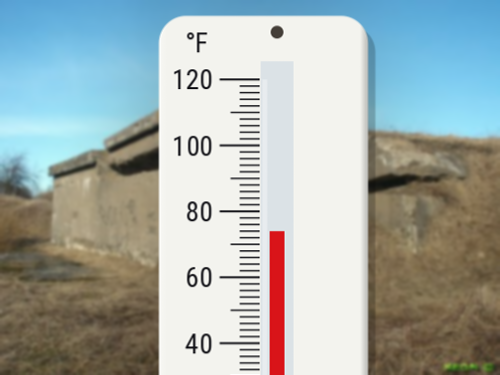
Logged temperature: 74 (°F)
